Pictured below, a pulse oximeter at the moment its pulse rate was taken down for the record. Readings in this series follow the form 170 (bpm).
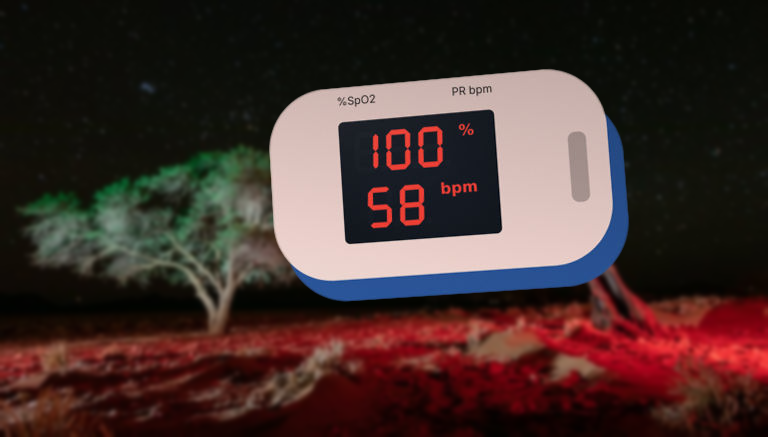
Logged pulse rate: 58 (bpm)
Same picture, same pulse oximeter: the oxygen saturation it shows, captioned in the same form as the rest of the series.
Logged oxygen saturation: 100 (%)
